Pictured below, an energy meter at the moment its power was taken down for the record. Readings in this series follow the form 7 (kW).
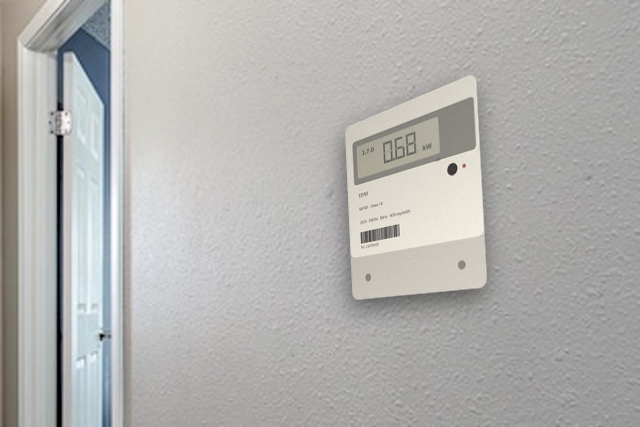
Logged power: 0.68 (kW)
